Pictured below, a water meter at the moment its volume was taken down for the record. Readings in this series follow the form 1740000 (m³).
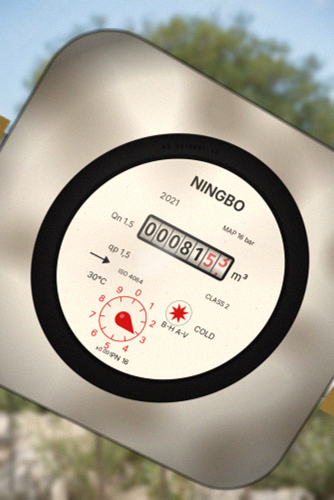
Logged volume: 81.533 (m³)
